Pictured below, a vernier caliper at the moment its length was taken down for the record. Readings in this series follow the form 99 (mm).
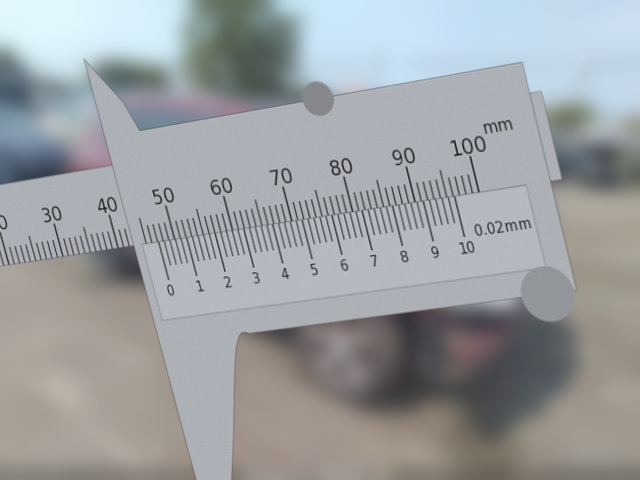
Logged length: 47.2 (mm)
